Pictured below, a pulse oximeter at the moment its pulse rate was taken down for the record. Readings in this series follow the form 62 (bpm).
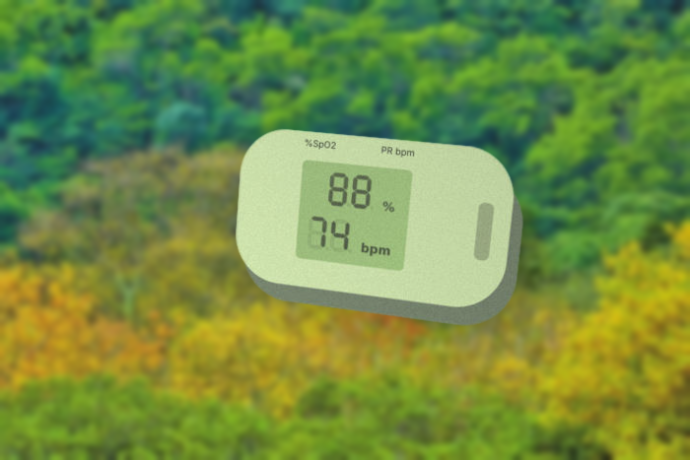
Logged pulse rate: 74 (bpm)
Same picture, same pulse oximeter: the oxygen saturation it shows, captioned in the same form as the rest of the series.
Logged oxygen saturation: 88 (%)
